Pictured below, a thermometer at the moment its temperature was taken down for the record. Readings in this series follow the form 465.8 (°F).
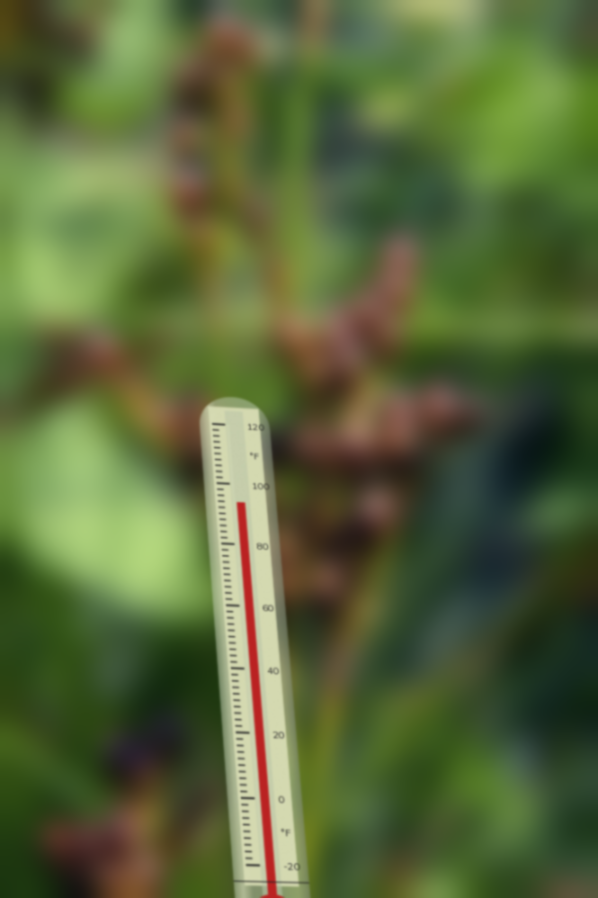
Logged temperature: 94 (°F)
